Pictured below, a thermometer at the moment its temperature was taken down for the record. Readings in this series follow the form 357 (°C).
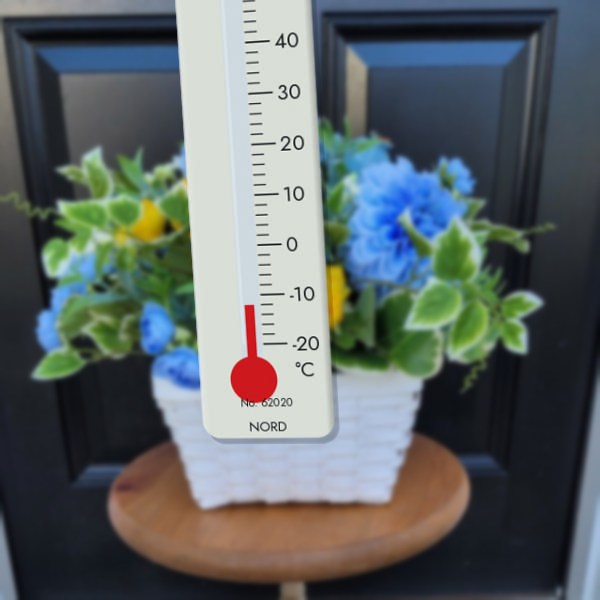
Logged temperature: -12 (°C)
